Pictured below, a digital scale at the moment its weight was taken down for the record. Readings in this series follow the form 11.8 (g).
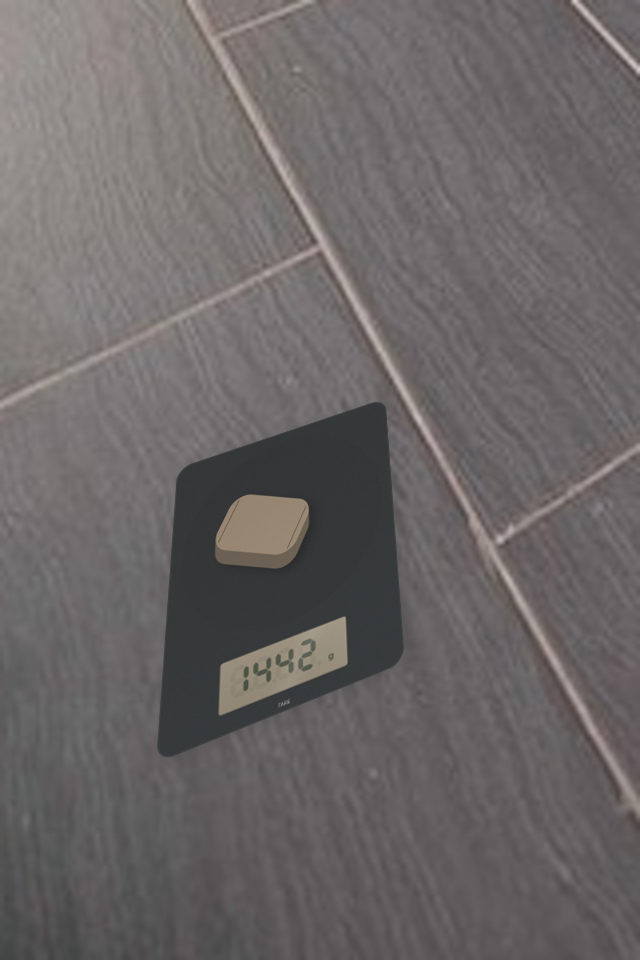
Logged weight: 1442 (g)
